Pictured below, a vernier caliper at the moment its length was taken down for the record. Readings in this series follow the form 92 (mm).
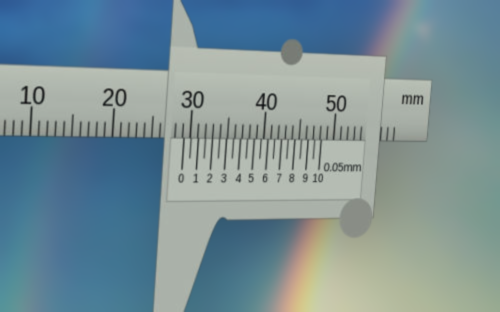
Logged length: 29.2 (mm)
